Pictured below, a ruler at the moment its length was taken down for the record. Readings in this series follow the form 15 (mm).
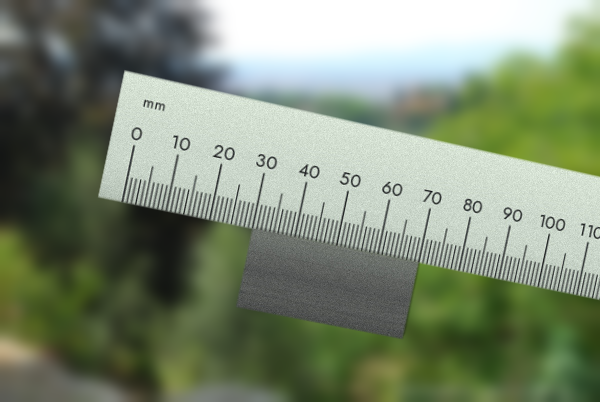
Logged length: 40 (mm)
